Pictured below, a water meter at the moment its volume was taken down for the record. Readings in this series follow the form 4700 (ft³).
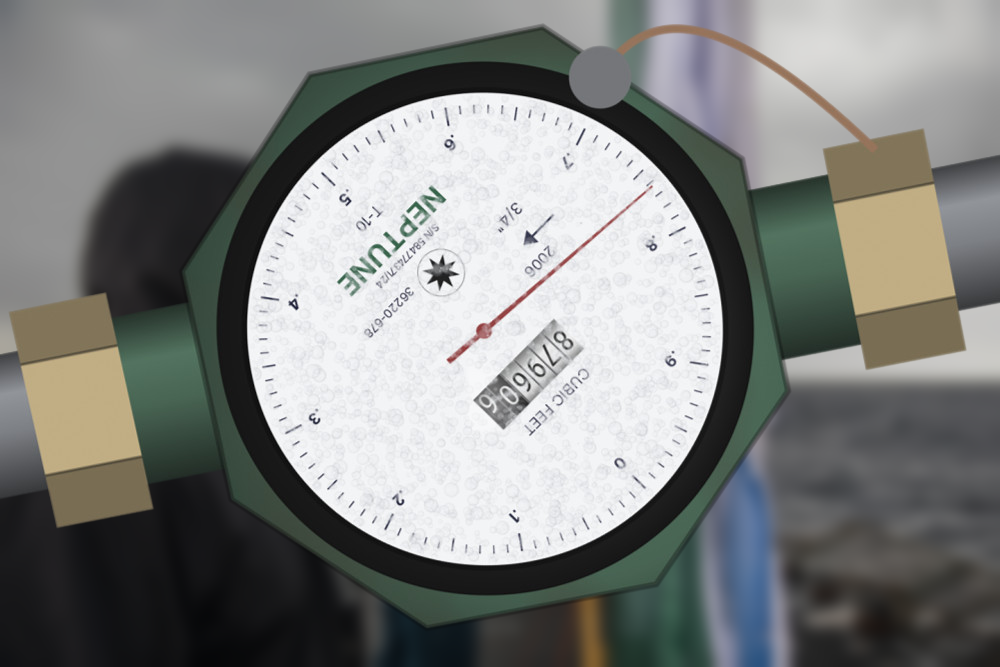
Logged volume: 879605.76 (ft³)
